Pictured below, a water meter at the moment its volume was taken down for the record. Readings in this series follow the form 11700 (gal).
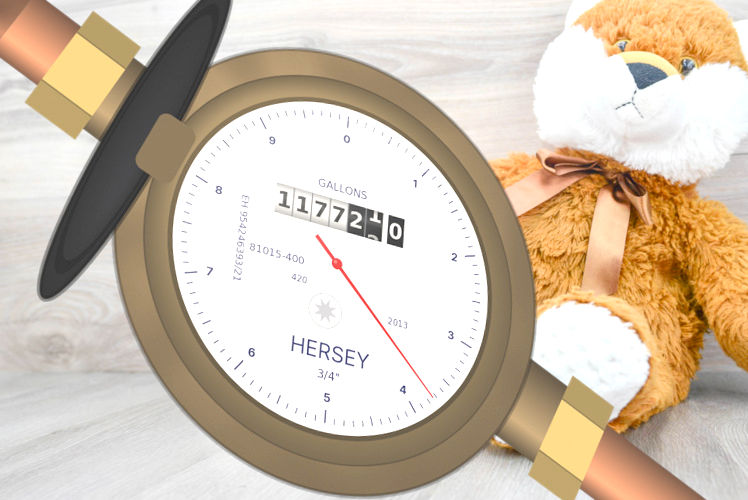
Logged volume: 1177213.7 (gal)
